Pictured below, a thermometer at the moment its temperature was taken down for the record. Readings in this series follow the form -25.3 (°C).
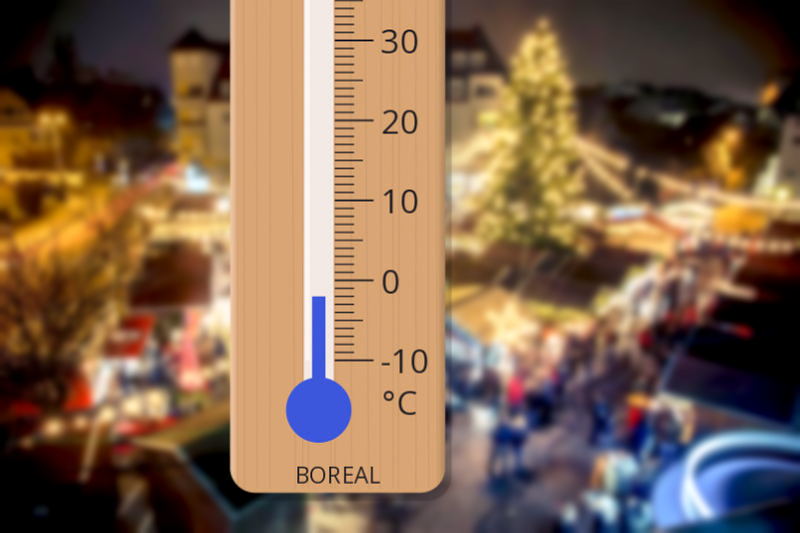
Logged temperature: -2 (°C)
